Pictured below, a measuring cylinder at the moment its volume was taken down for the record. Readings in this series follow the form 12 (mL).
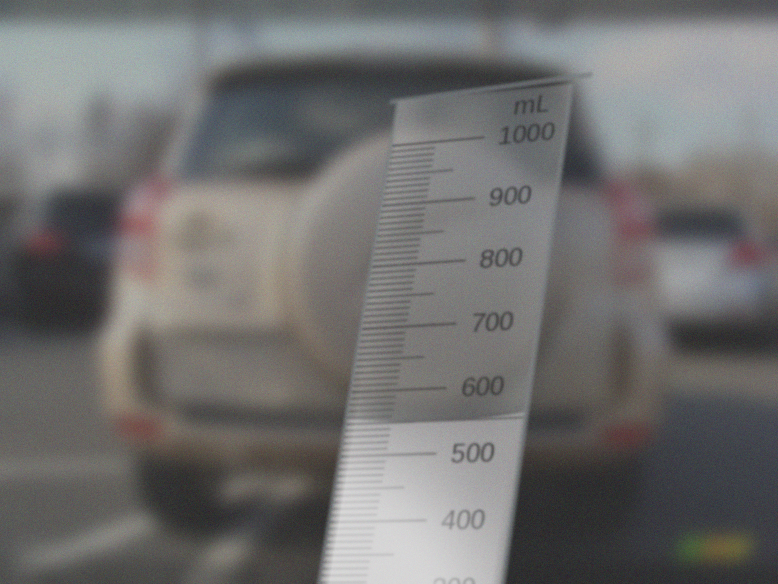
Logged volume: 550 (mL)
